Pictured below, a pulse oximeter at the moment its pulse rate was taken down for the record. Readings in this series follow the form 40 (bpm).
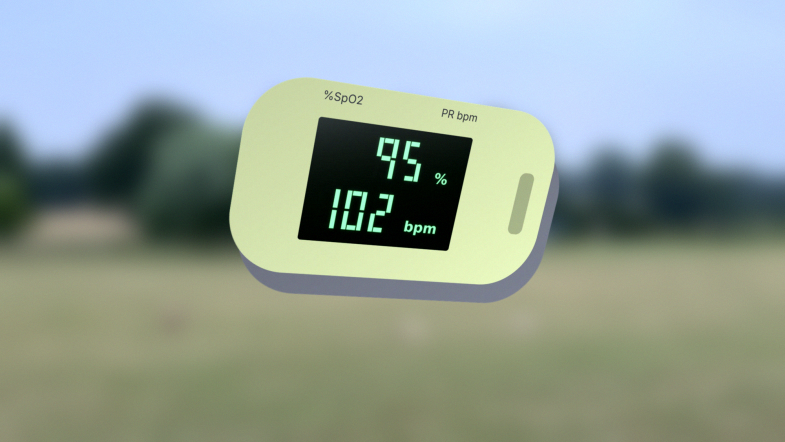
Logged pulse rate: 102 (bpm)
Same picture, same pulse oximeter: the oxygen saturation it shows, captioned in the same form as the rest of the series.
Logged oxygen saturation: 95 (%)
